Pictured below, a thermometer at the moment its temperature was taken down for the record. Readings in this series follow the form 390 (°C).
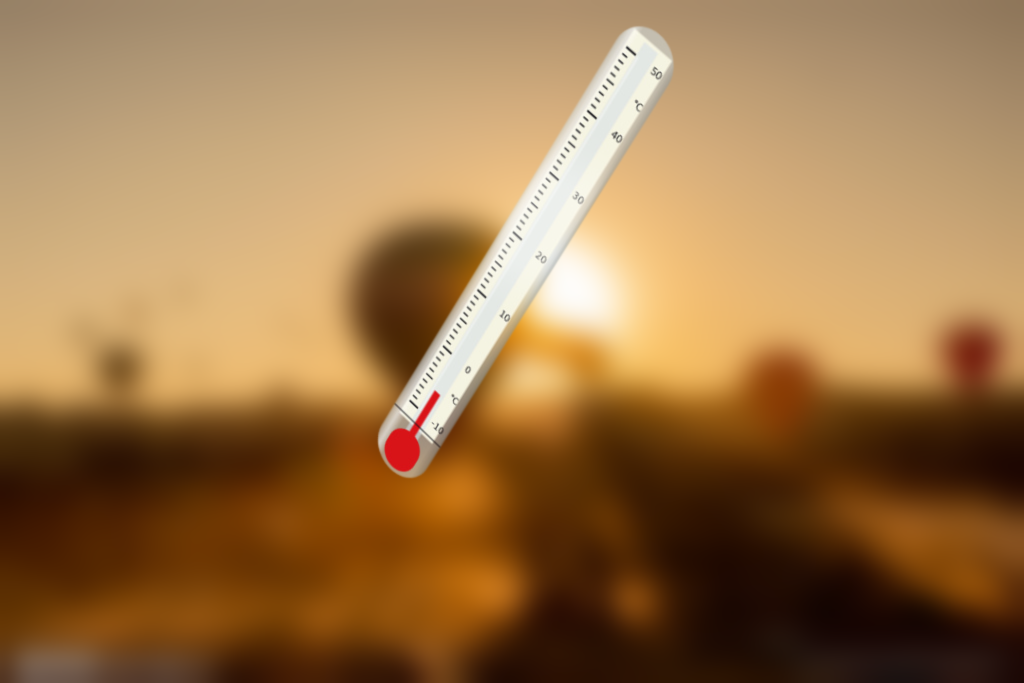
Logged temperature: -6 (°C)
